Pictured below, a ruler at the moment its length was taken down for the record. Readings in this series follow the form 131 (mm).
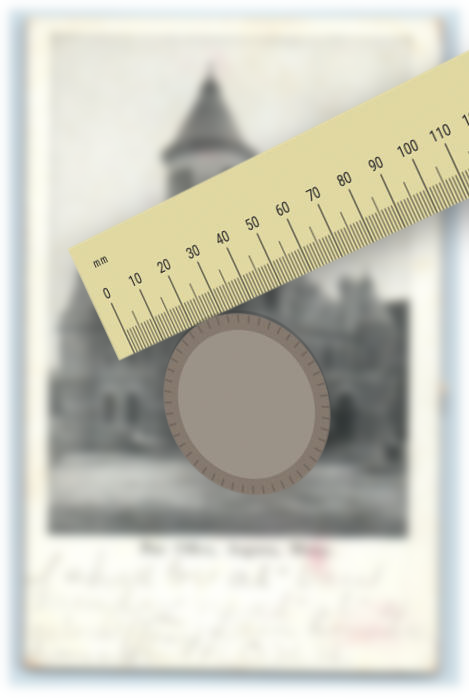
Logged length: 50 (mm)
